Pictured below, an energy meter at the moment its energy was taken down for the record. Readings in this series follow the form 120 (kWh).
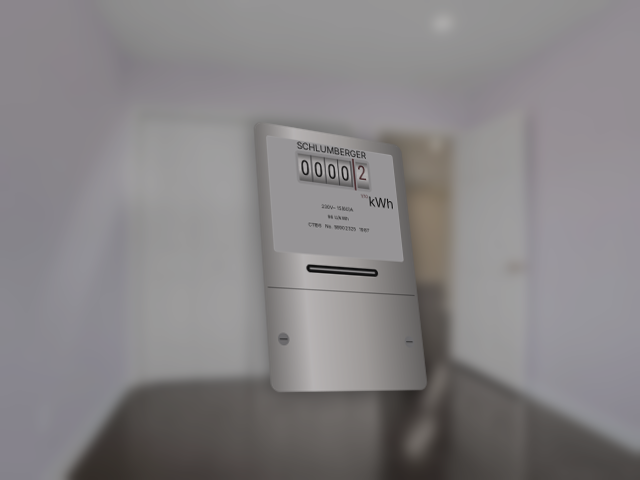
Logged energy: 0.2 (kWh)
